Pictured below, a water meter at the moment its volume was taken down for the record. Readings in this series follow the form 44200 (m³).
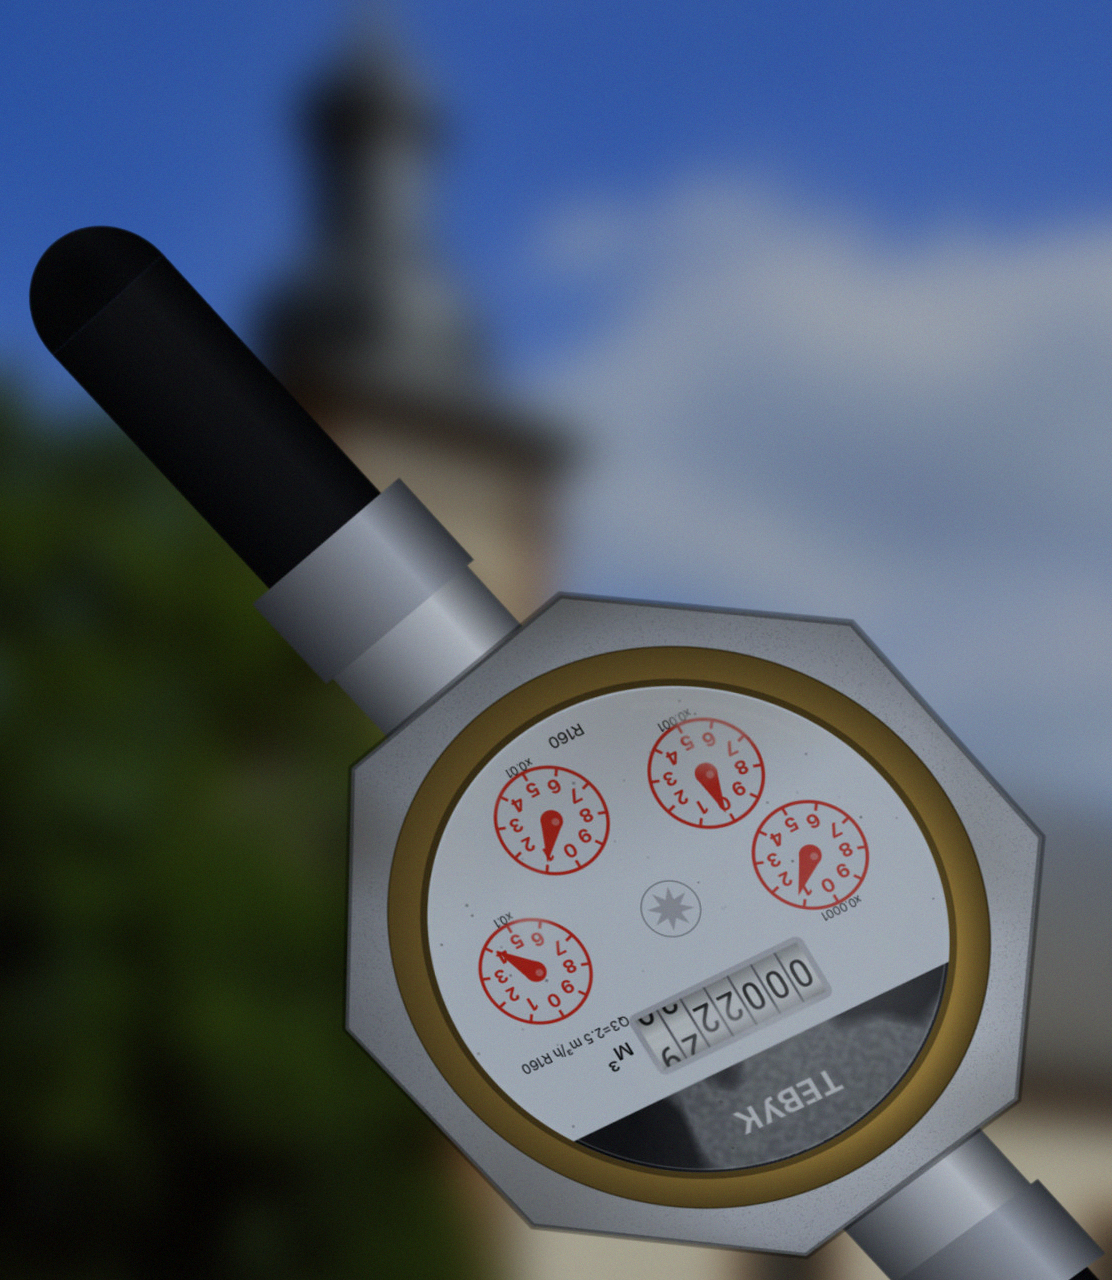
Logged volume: 2229.4101 (m³)
